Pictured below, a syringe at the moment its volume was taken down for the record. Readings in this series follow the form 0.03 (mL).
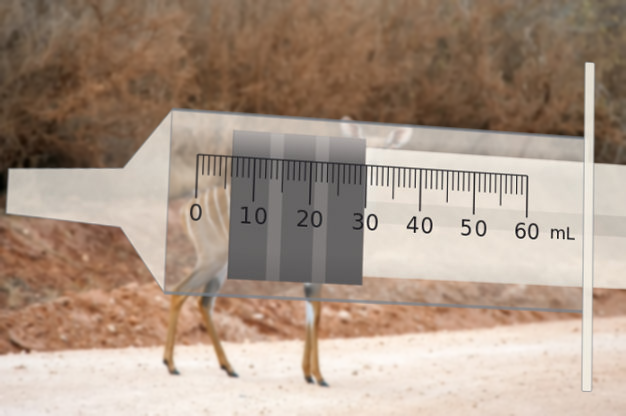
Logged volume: 6 (mL)
